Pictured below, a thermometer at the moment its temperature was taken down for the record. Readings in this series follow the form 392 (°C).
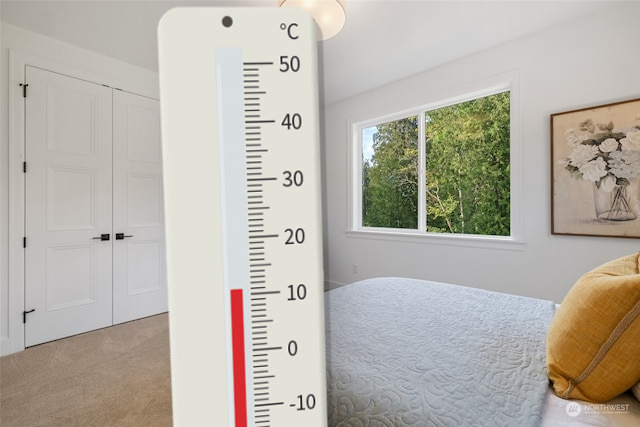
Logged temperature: 11 (°C)
